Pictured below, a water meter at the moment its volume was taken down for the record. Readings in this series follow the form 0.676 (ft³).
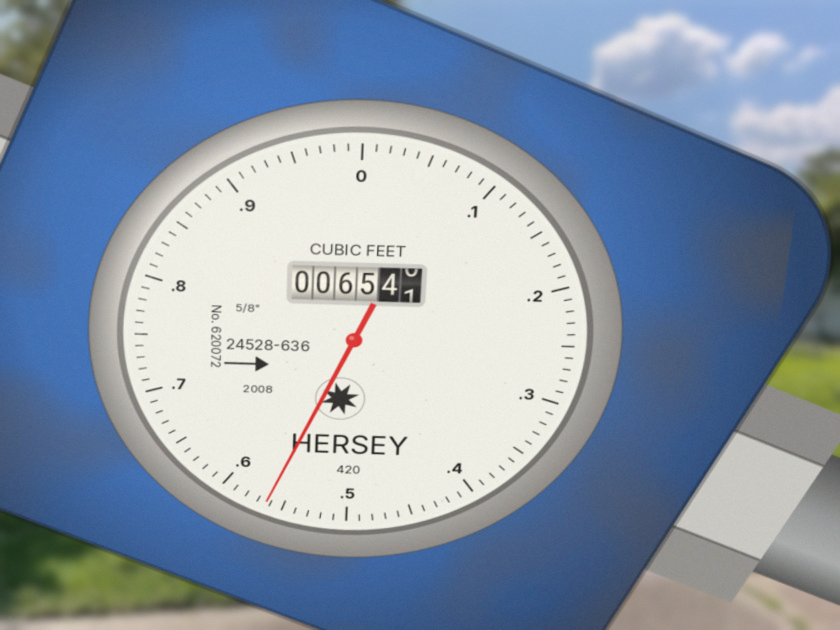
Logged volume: 6540.56 (ft³)
